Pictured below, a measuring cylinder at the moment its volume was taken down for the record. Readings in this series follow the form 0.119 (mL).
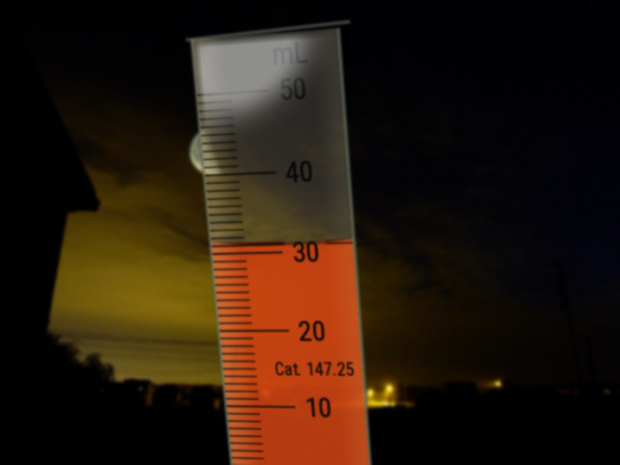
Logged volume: 31 (mL)
